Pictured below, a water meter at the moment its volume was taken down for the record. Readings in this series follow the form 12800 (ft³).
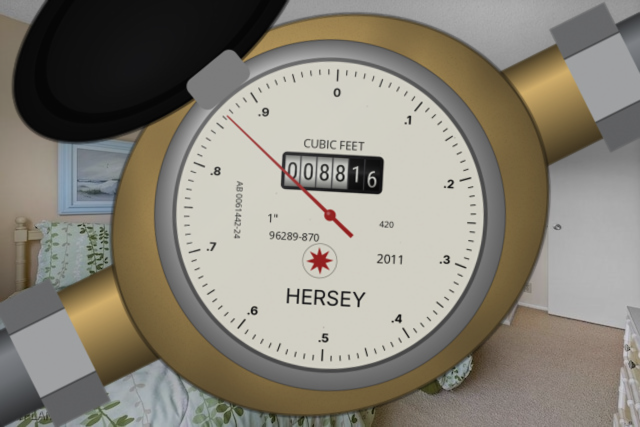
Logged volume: 8815.86 (ft³)
